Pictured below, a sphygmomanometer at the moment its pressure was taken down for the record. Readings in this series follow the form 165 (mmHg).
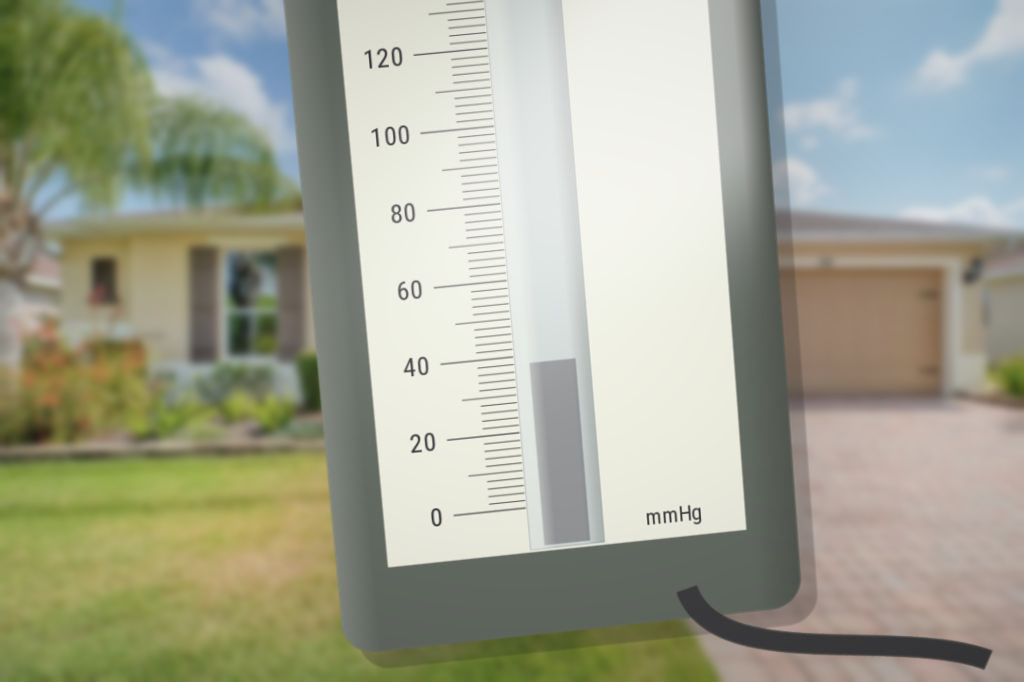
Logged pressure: 38 (mmHg)
